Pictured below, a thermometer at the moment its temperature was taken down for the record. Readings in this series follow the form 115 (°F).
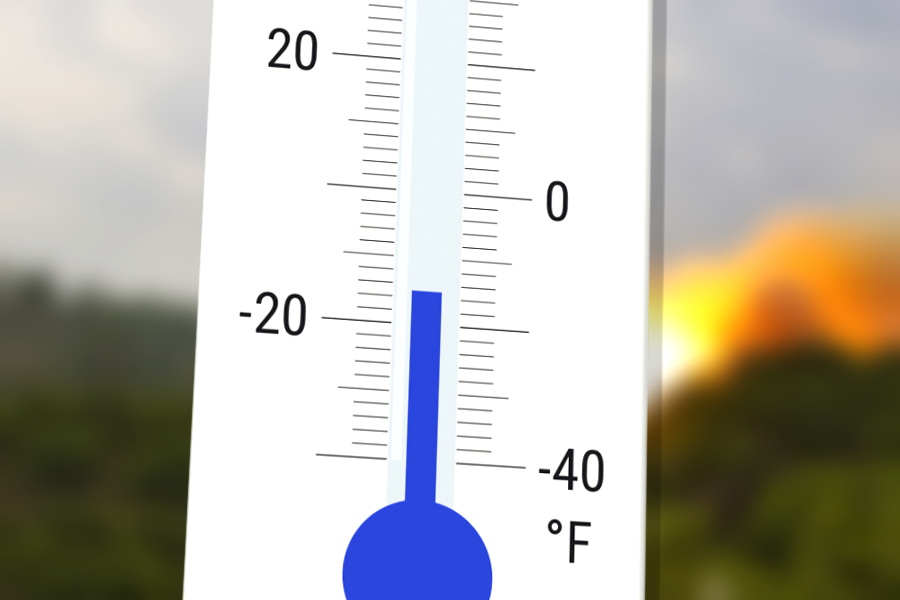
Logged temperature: -15 (°F)
